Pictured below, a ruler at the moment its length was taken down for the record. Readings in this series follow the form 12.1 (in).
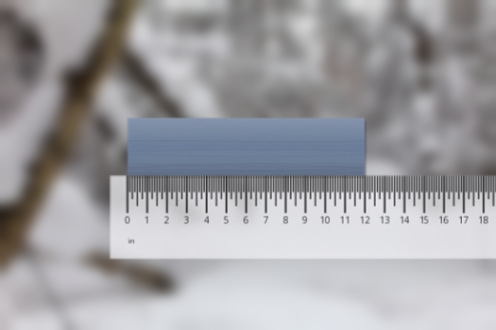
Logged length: 12 (in)
